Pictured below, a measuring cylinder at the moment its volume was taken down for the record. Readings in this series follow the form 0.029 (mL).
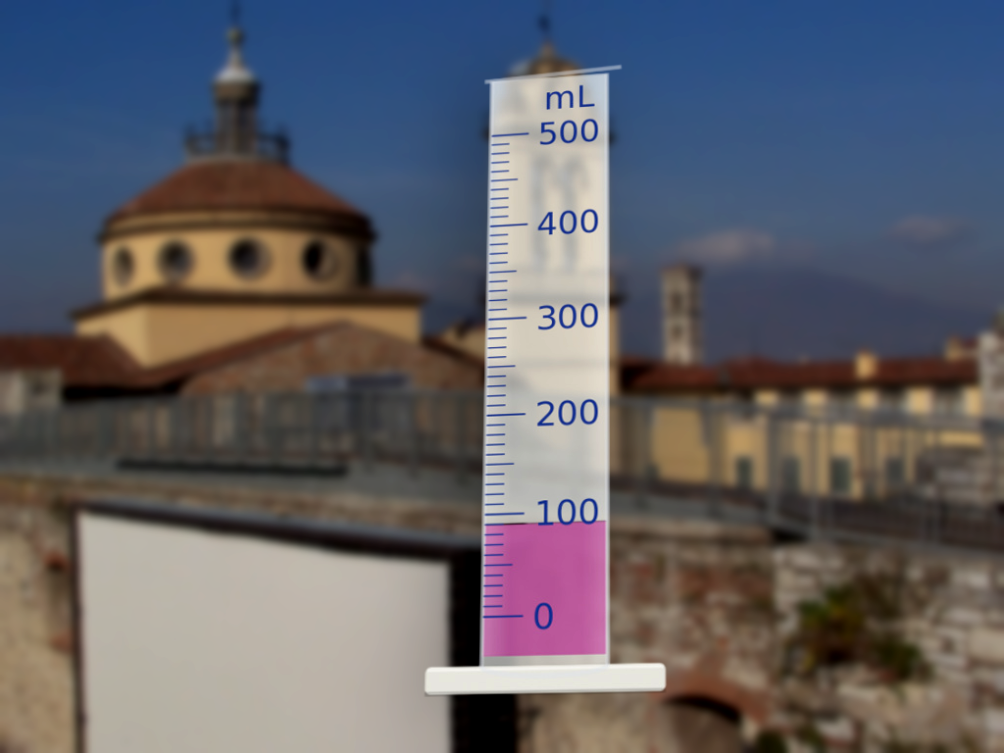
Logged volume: 90 (mL)
